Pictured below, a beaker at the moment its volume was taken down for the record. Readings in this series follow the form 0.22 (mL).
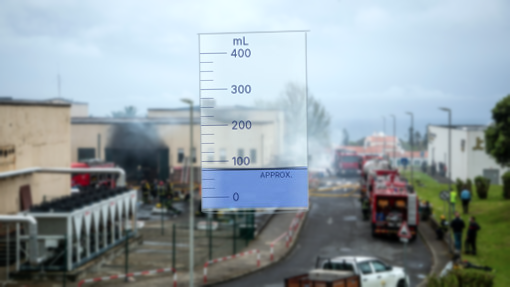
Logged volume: 75 (mL)
